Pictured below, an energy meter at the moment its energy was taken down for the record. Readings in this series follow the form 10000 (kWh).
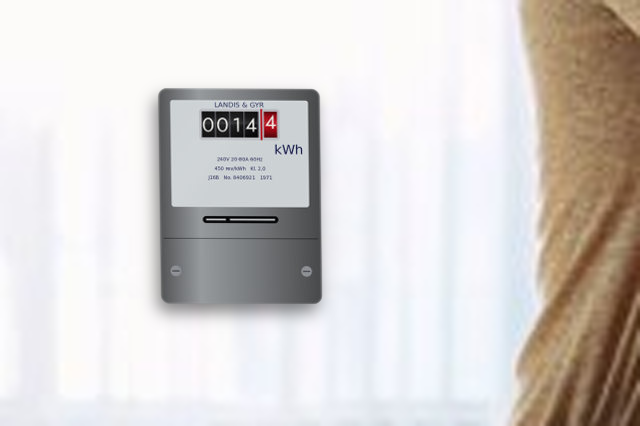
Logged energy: 14.4 (kWh)
